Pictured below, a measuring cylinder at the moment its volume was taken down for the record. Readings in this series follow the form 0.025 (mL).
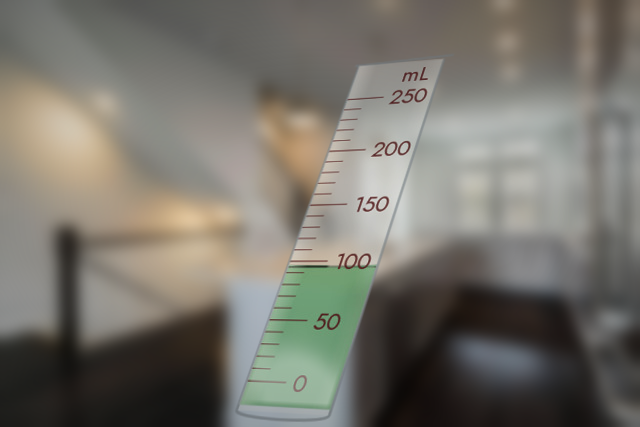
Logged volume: 95 (mL)
